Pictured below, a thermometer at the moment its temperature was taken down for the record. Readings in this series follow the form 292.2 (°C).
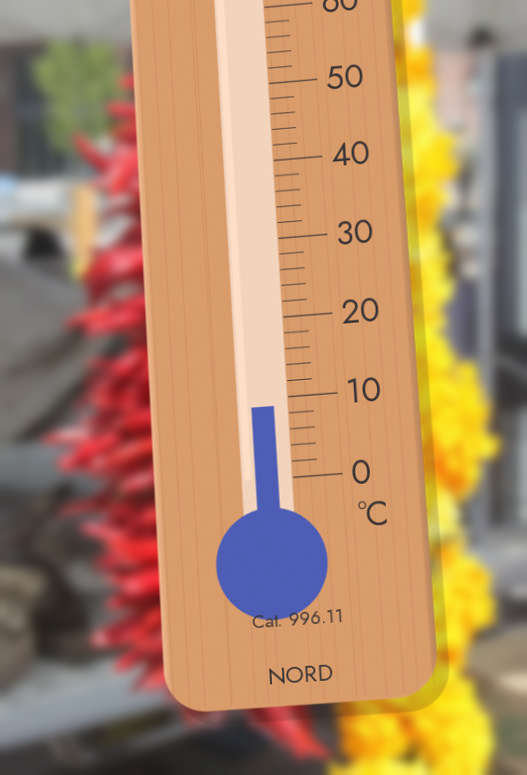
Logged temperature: 9 (°C)
